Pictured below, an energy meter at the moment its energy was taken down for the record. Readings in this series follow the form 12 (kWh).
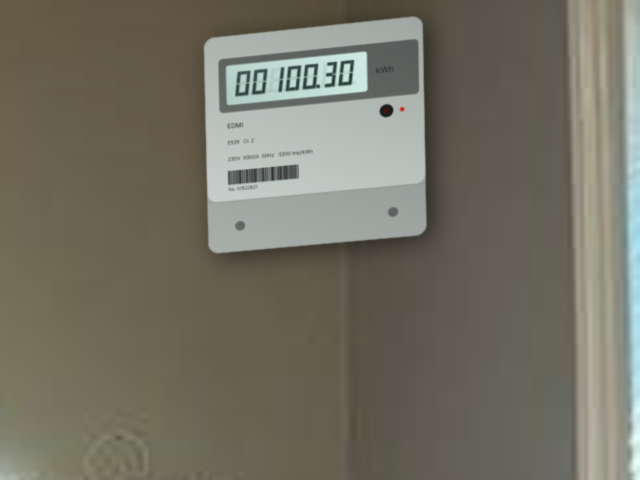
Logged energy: 100.30 (kWh)
